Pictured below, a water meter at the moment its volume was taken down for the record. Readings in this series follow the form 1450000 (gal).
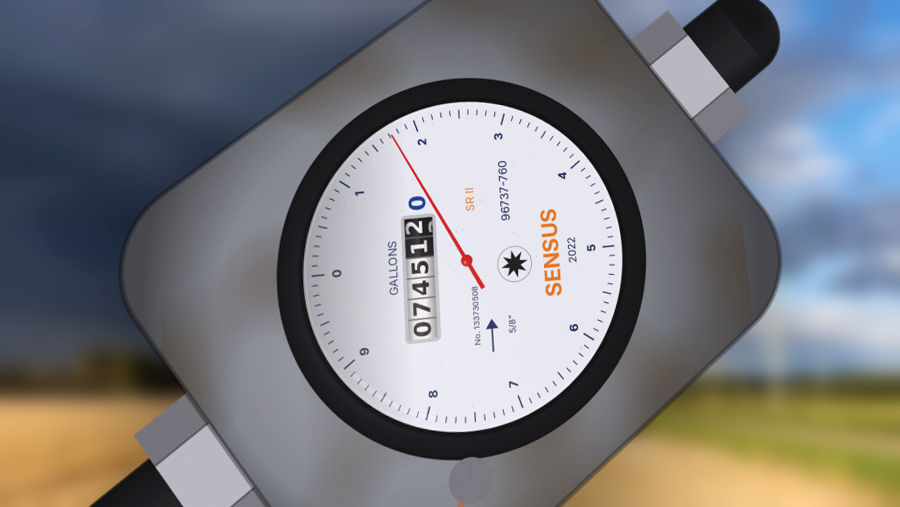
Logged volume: 745121.7 (gal)
